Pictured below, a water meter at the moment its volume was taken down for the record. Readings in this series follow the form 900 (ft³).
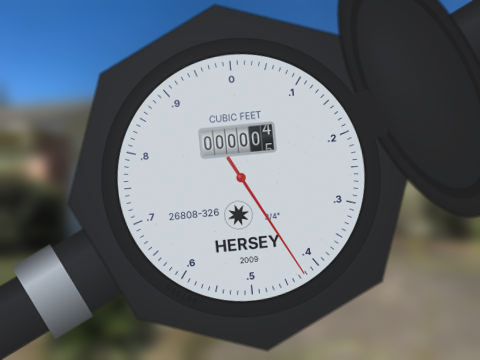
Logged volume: 4.42 (ft³)
